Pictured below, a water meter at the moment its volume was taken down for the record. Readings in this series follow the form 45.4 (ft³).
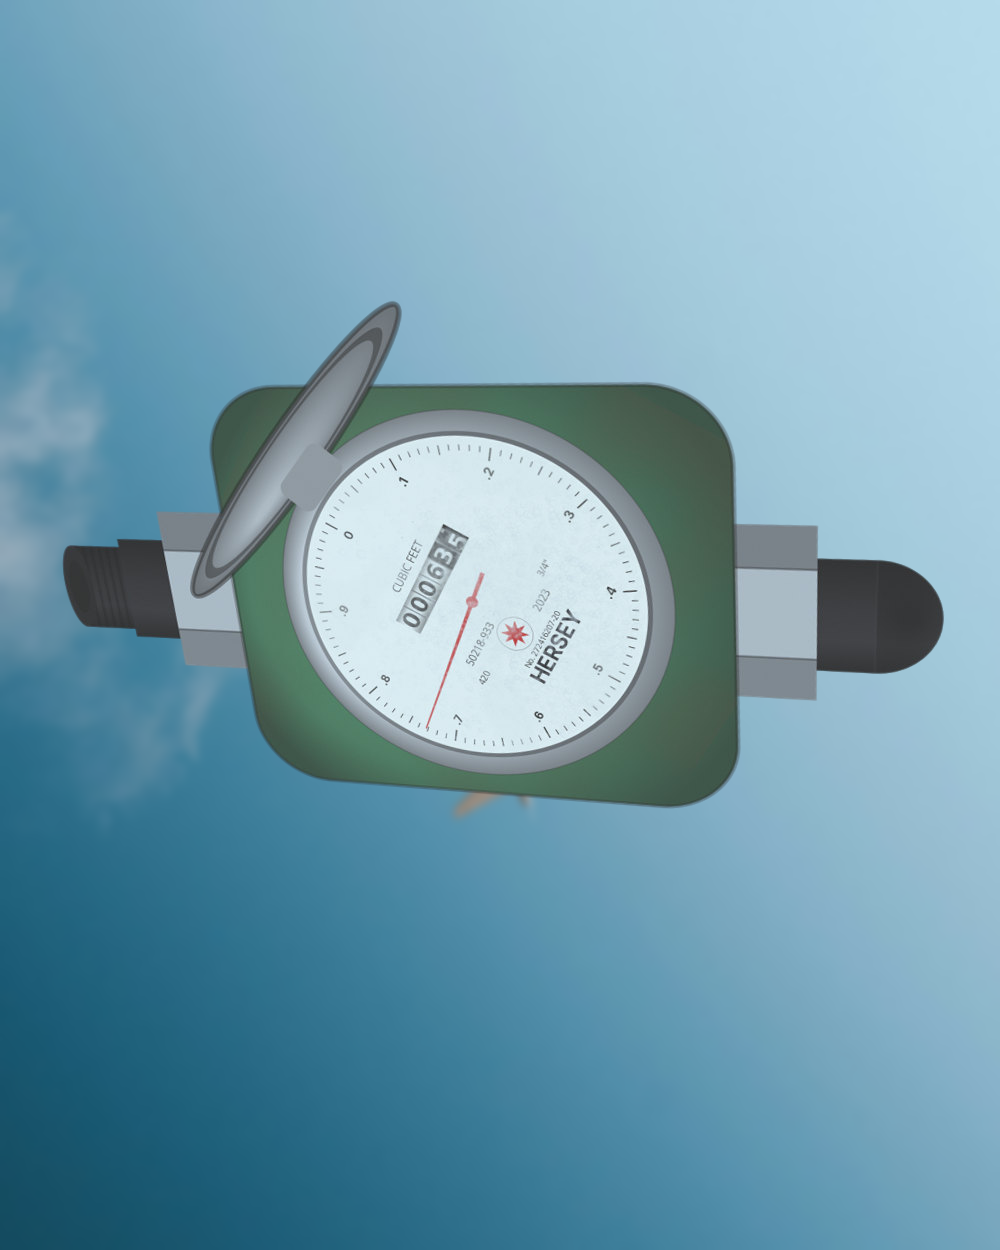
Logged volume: 634.73 (ft³)
